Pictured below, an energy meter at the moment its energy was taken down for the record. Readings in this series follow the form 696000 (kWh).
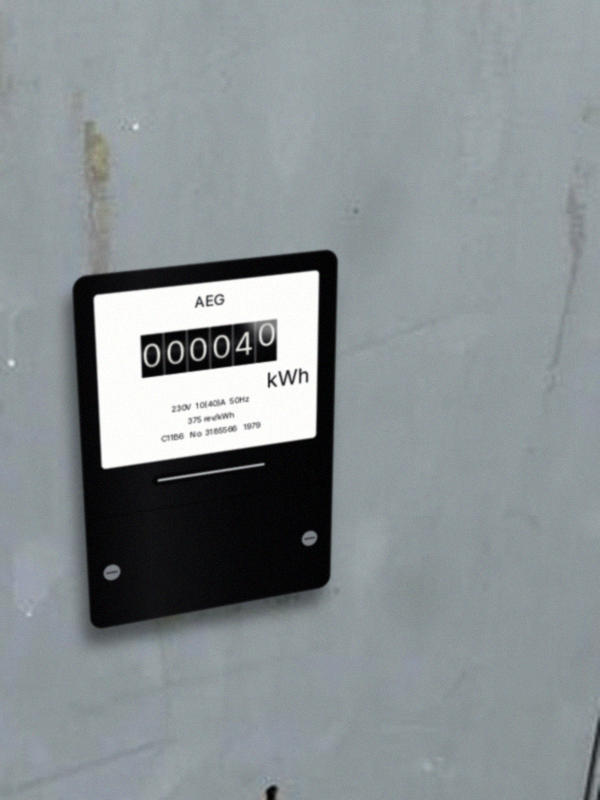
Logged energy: 40 (kWh)
